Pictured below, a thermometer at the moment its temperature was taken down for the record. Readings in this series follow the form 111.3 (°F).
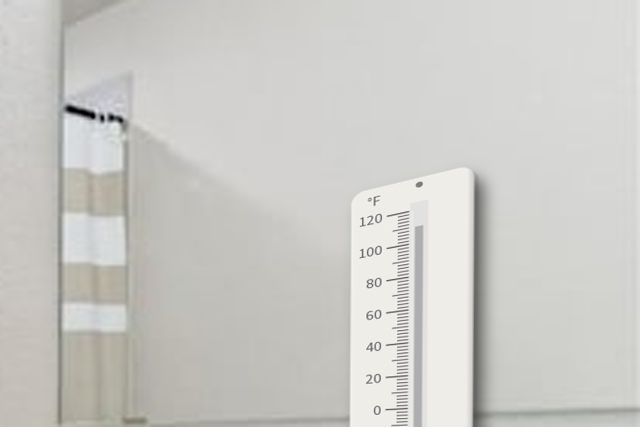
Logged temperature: 110 (°F)
